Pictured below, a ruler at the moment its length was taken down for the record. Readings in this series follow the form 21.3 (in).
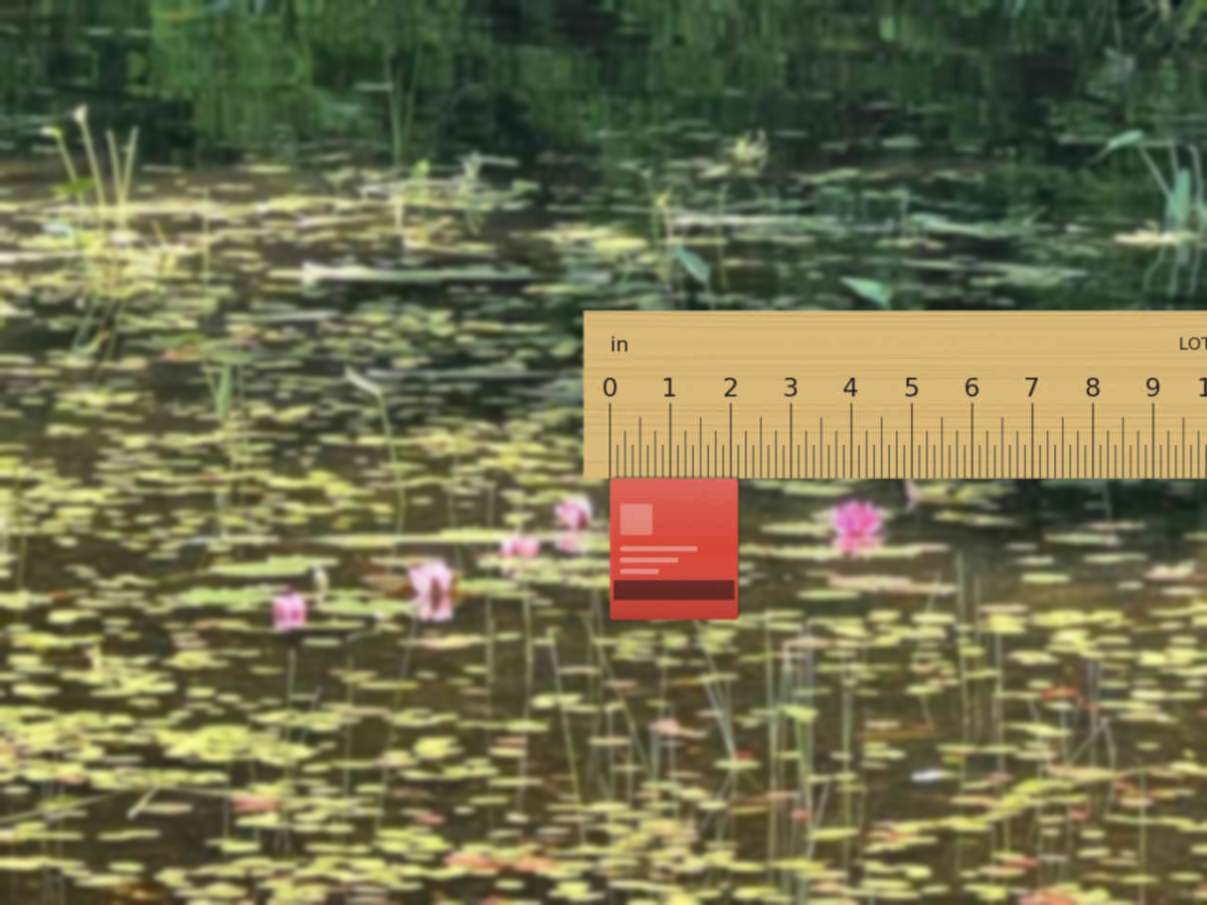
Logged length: 2.125 (in)
